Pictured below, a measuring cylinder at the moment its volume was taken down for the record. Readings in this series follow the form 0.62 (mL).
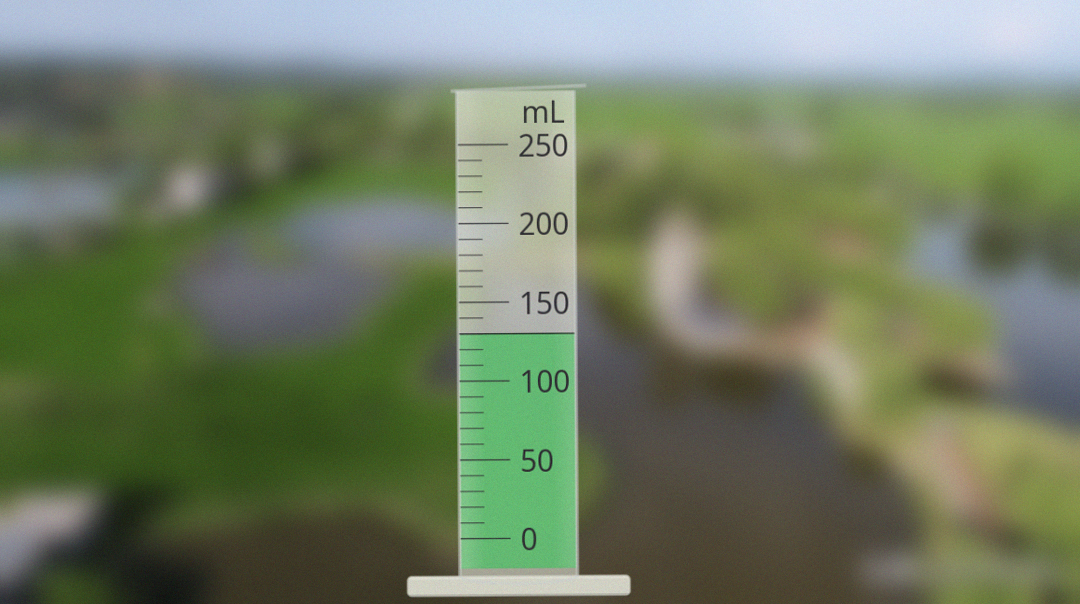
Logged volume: 130 (mL)
